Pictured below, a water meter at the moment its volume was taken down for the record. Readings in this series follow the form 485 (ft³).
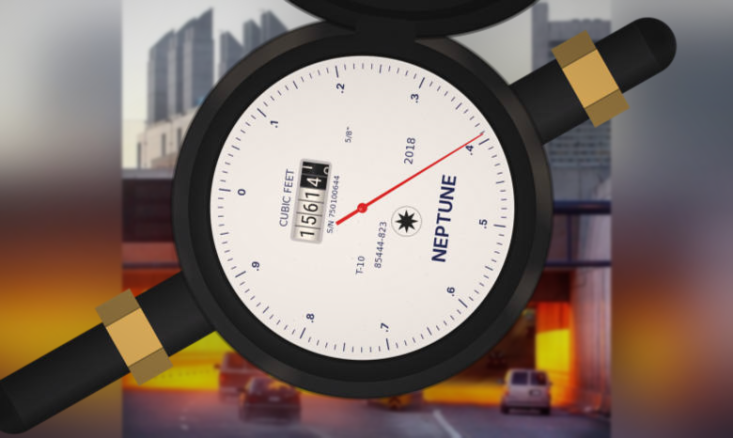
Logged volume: 156141.39 (ft³)
